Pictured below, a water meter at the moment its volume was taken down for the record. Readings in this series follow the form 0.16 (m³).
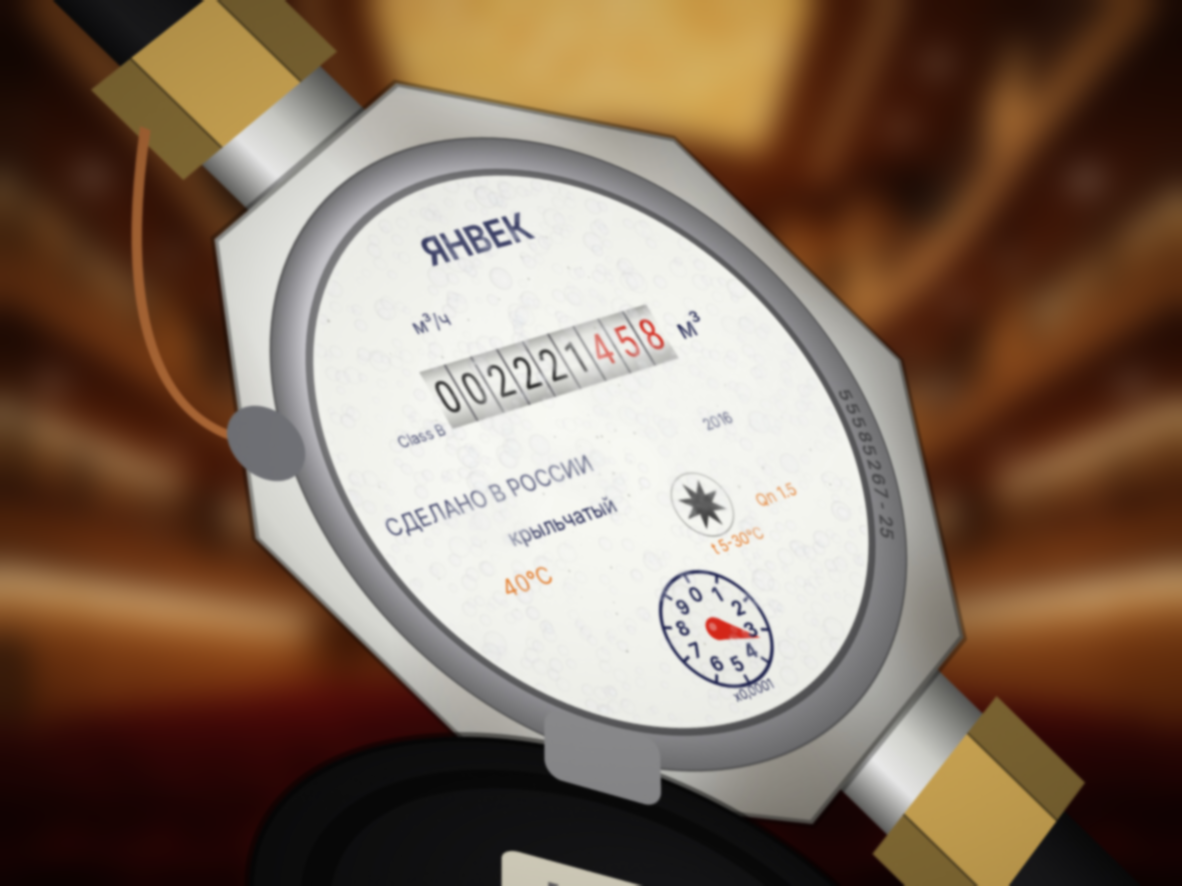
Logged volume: 2221.4583 (m³)
